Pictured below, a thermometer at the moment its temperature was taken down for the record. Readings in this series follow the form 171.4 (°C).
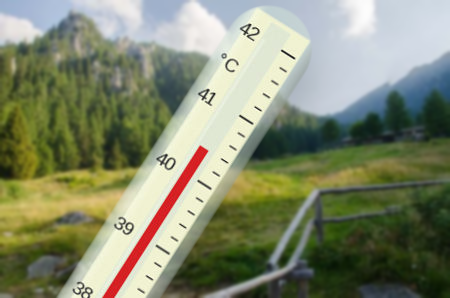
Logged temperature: 40.4 (°C)
